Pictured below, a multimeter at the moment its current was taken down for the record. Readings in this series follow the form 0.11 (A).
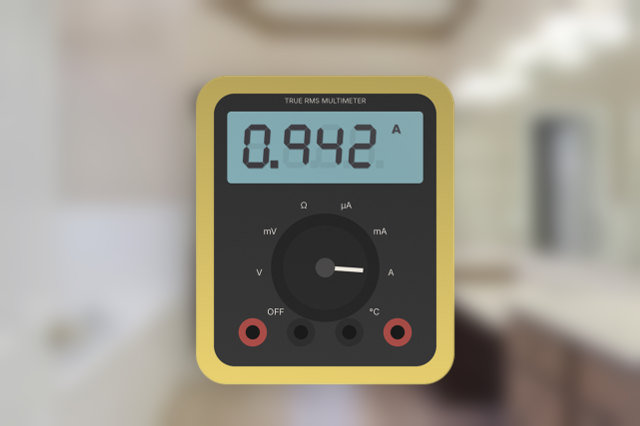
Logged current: 0.942 (A)
